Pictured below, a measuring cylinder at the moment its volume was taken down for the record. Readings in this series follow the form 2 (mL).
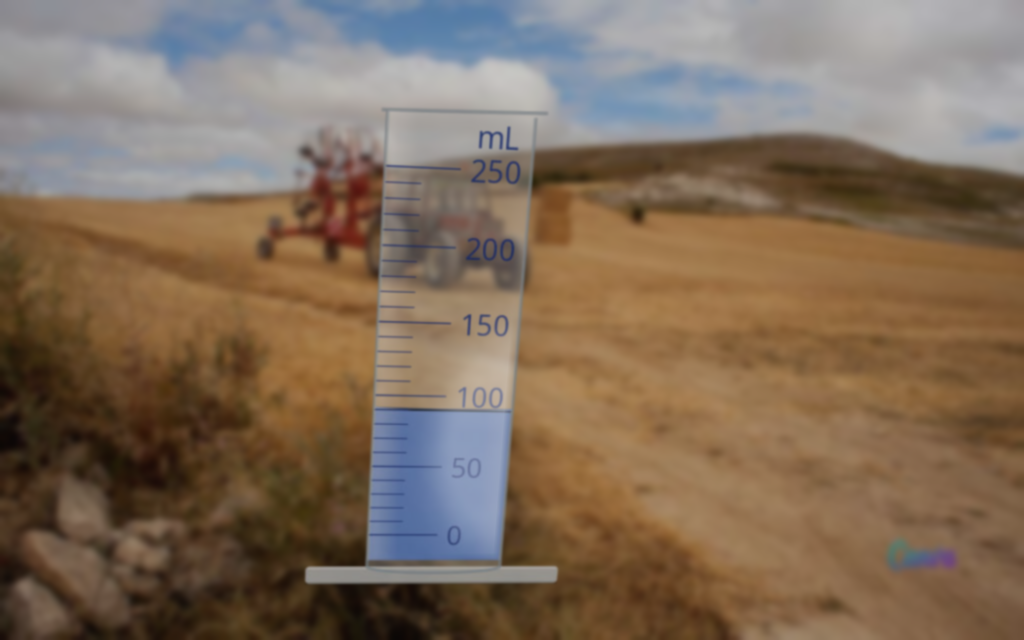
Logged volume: 90 (mL)
